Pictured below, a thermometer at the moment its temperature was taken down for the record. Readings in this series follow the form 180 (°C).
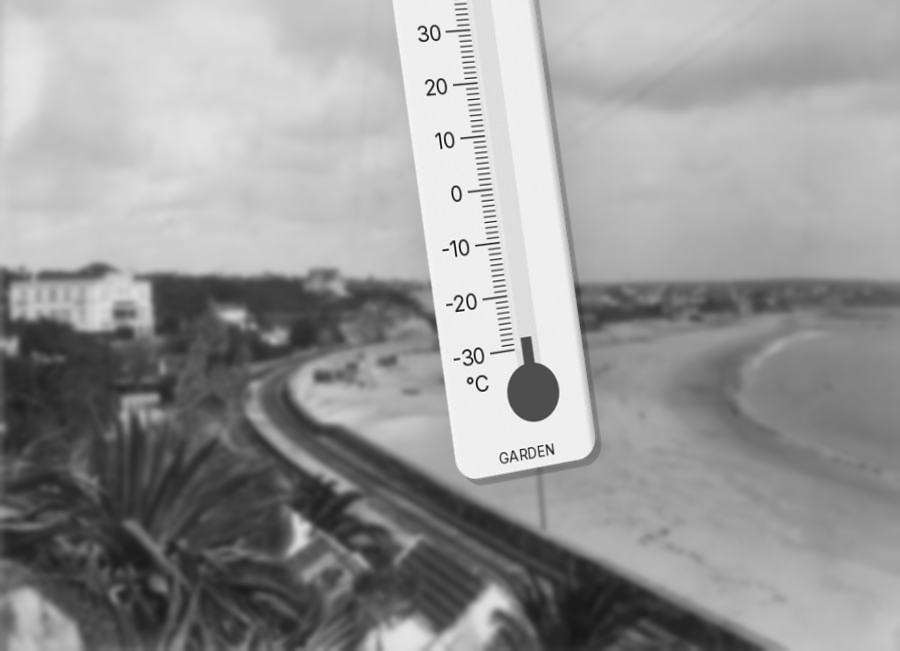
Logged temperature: -28 (°C)
